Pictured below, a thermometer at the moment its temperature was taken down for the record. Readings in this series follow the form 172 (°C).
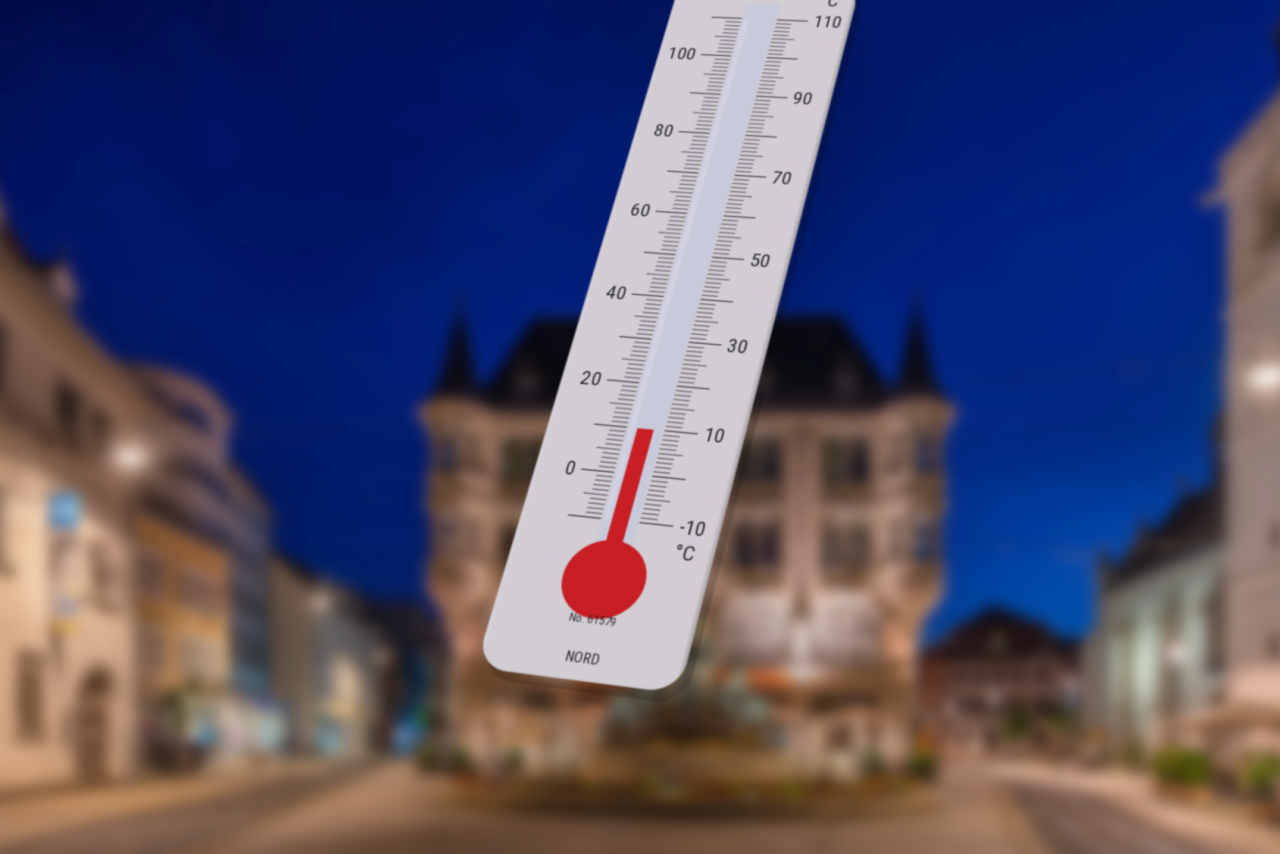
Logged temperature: 10 (°C)
